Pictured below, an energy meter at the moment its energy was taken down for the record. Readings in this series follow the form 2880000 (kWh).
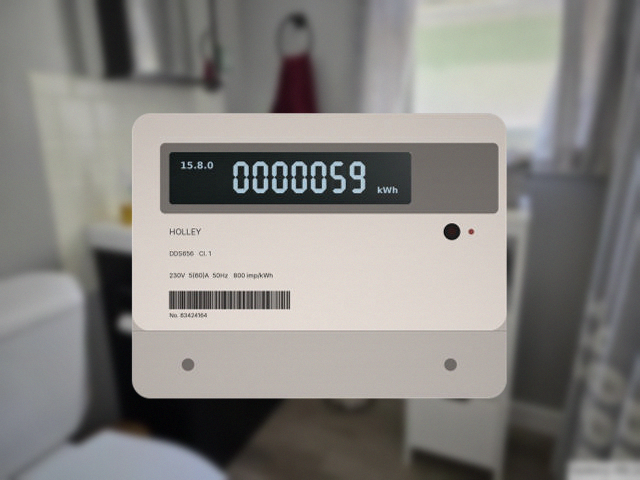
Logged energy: 59 (kWh)
